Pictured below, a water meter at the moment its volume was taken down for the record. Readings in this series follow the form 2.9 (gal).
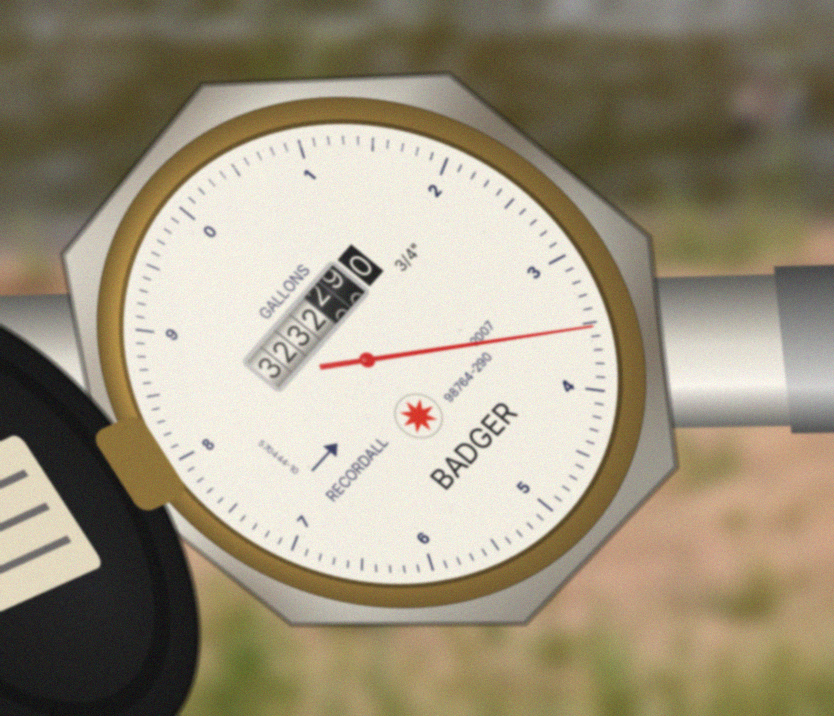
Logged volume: 3232293.5 (gal)
